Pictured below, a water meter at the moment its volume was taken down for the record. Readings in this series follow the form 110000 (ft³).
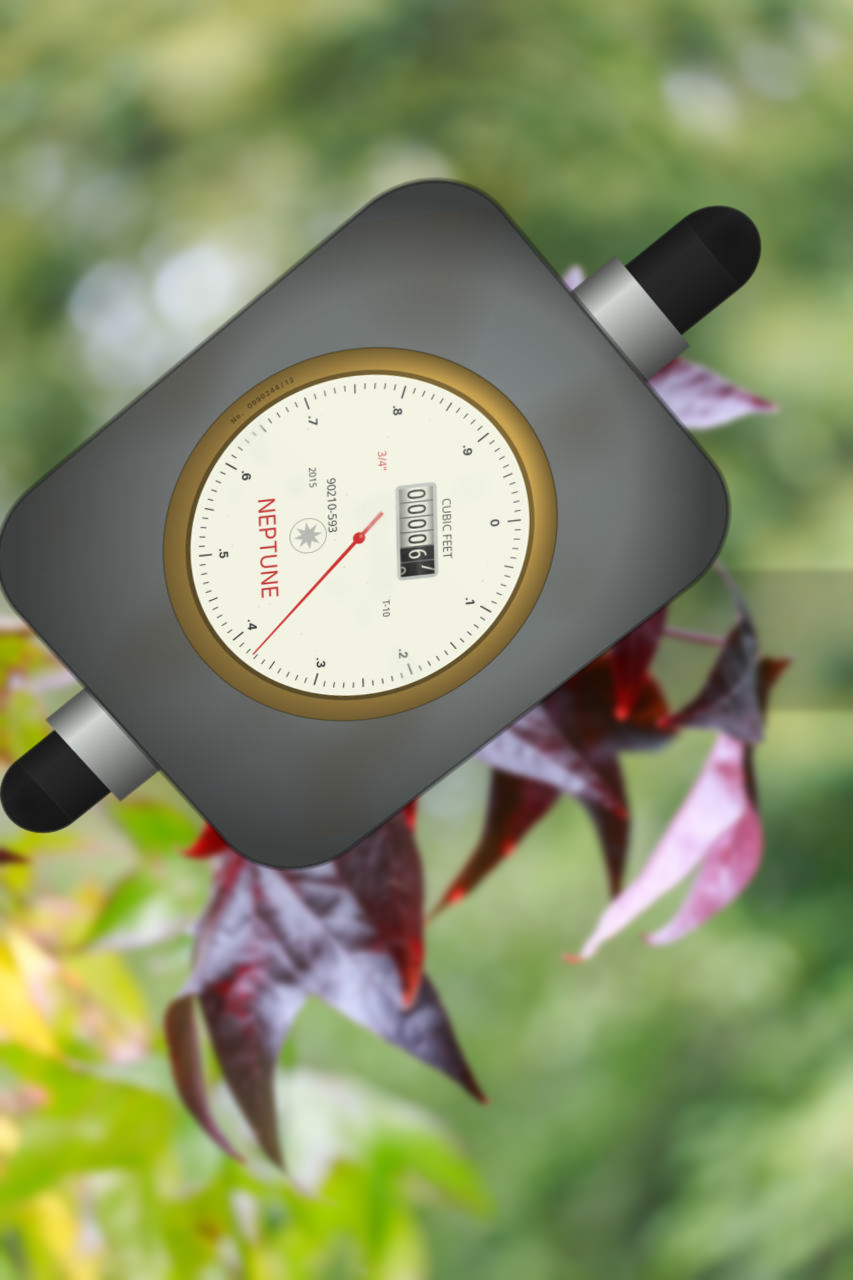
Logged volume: 67.37 (ft³)
